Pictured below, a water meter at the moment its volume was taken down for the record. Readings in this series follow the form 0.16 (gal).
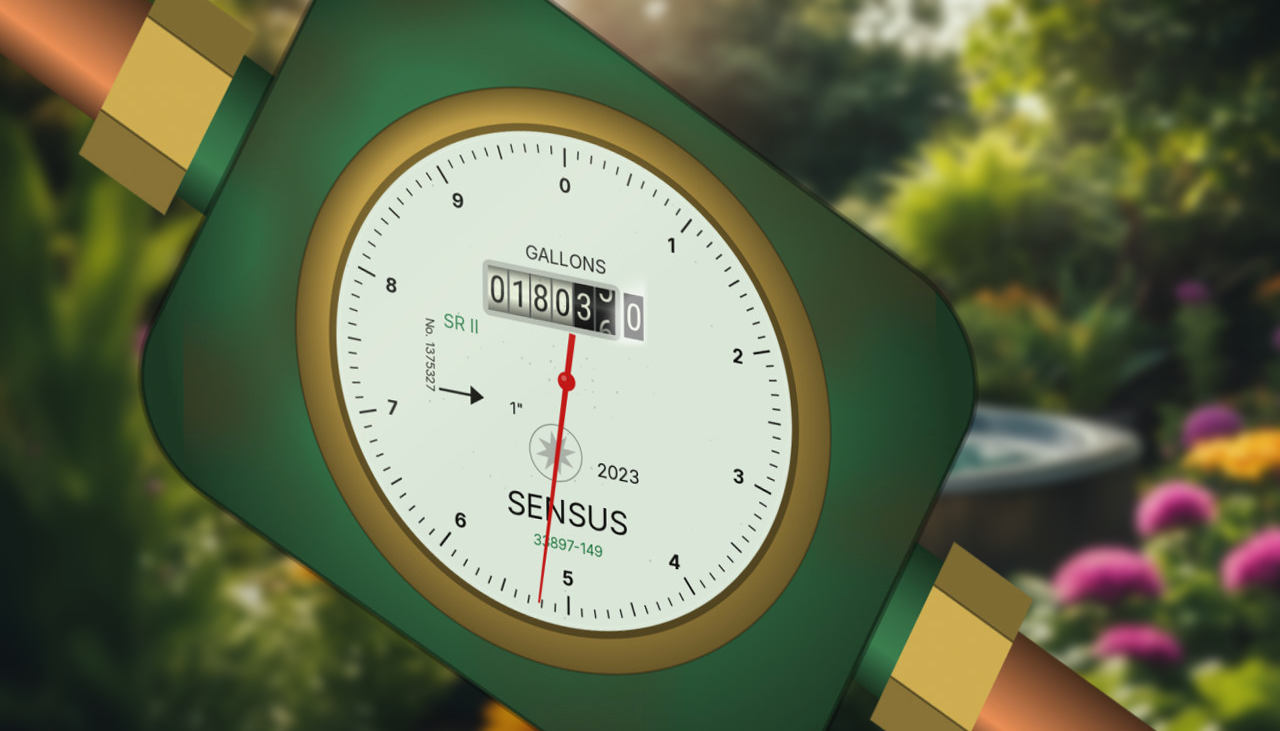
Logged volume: 180355.2 (gal)
